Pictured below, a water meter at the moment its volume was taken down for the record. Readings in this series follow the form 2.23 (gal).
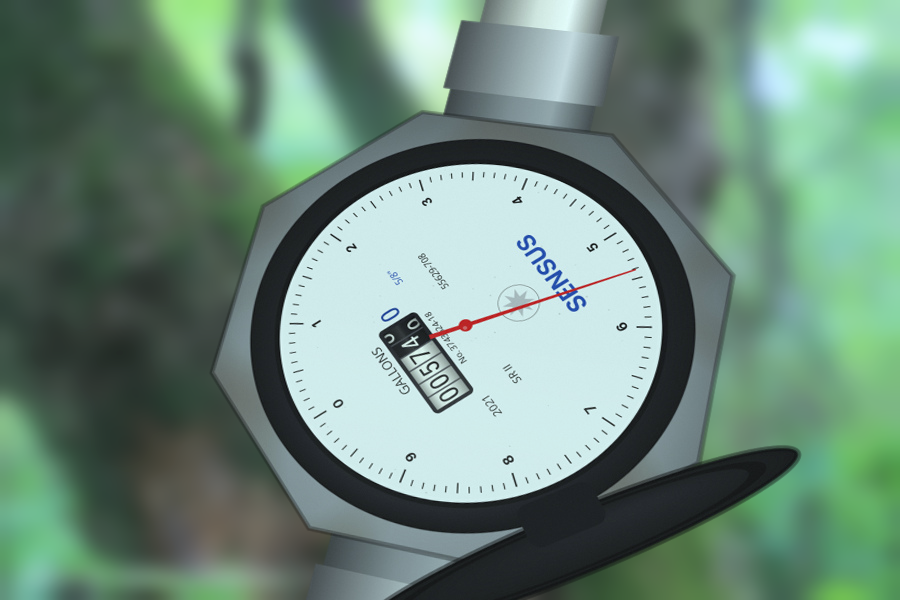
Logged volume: 57485.4 (gal)
